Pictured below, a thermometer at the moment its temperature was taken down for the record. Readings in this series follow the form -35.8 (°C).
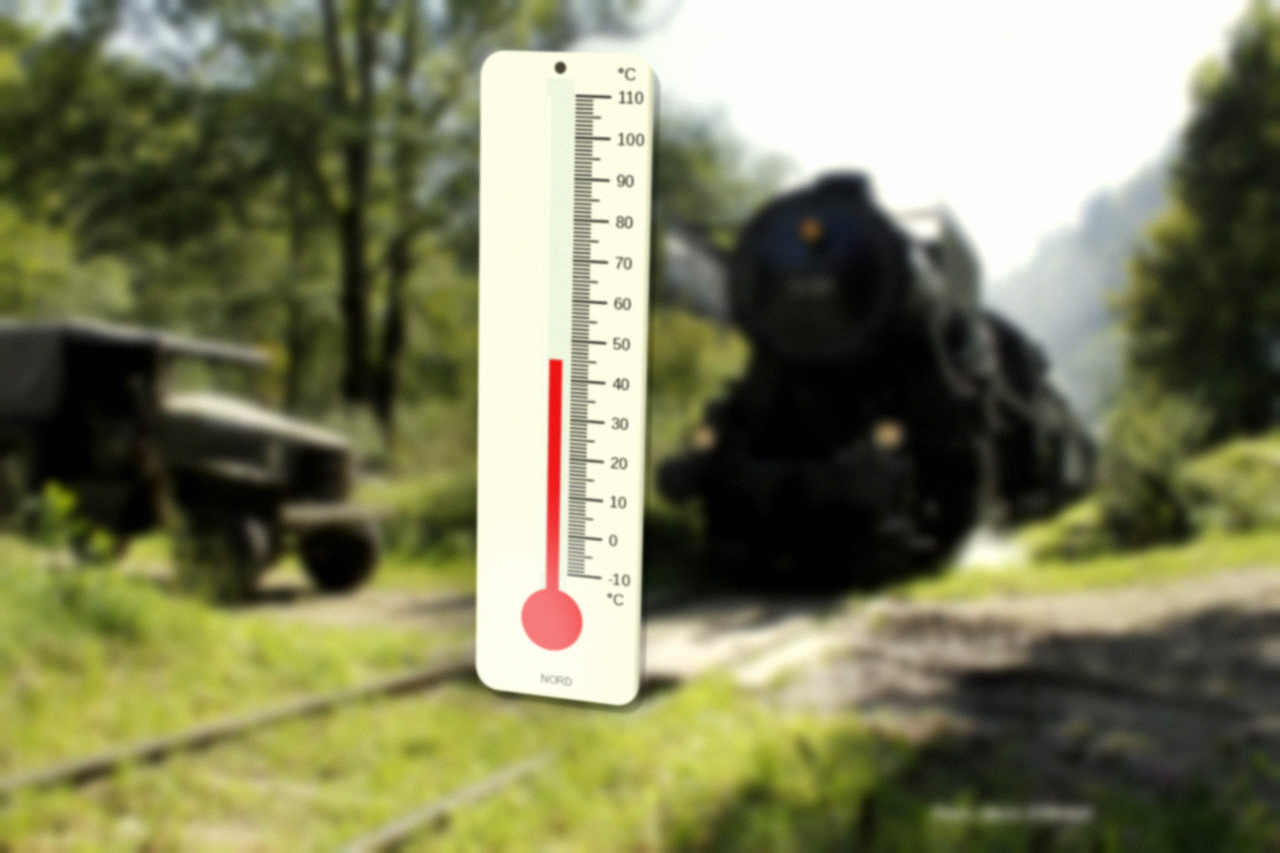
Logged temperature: 45 (°C)
